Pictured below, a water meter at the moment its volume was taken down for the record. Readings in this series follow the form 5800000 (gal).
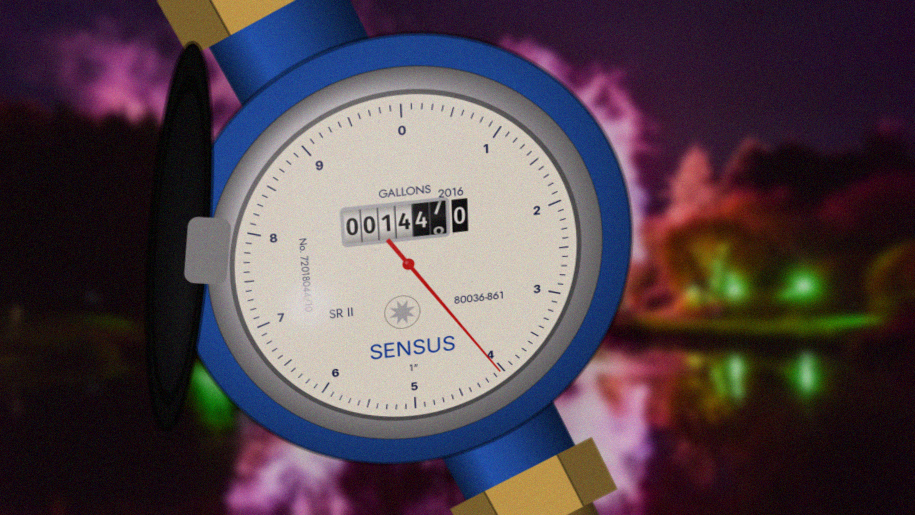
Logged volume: 14474.0 (gal)
